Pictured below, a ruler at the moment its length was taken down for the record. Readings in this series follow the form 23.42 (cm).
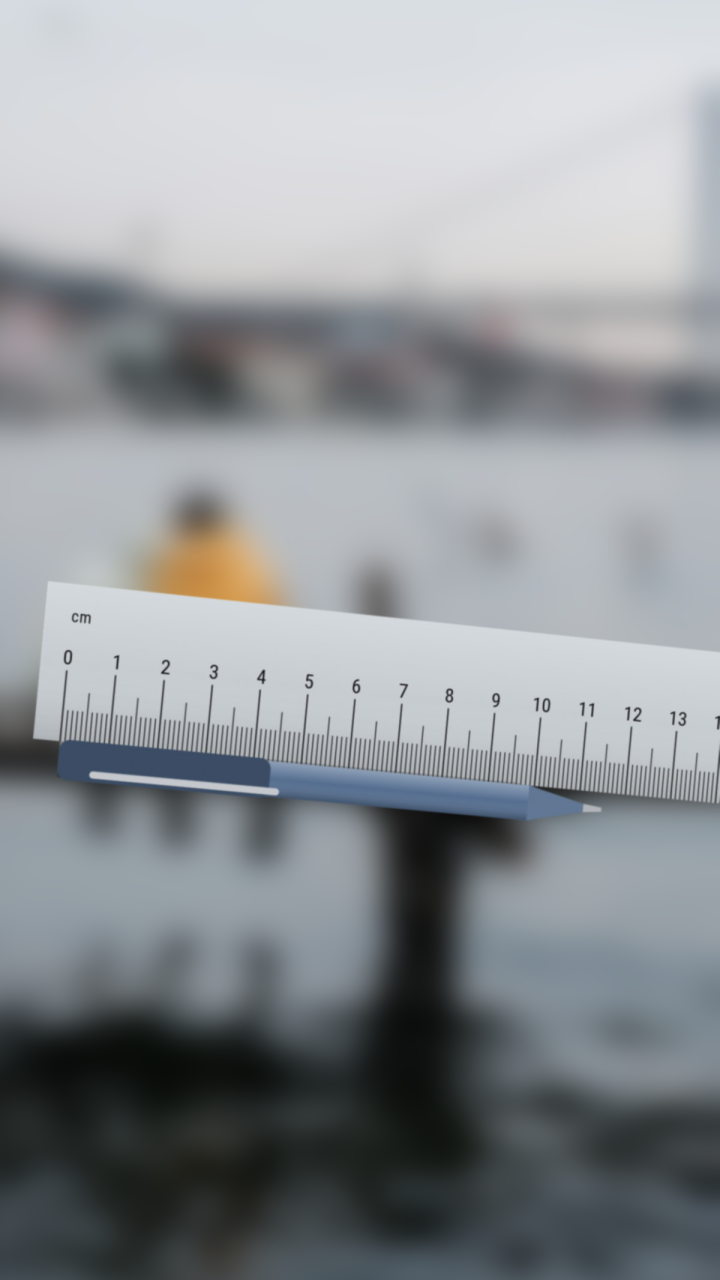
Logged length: 11.5 (cm)
